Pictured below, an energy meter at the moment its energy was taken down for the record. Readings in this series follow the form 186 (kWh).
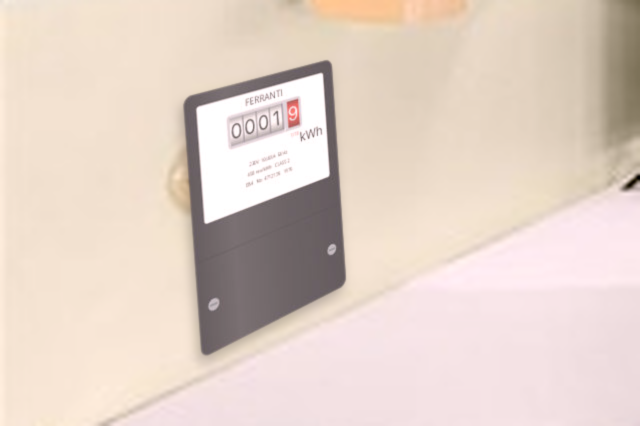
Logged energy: 1.9 (kWh)
